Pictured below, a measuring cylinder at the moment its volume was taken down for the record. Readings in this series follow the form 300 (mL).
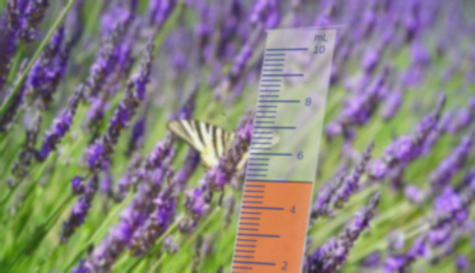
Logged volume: 5 (mL)
